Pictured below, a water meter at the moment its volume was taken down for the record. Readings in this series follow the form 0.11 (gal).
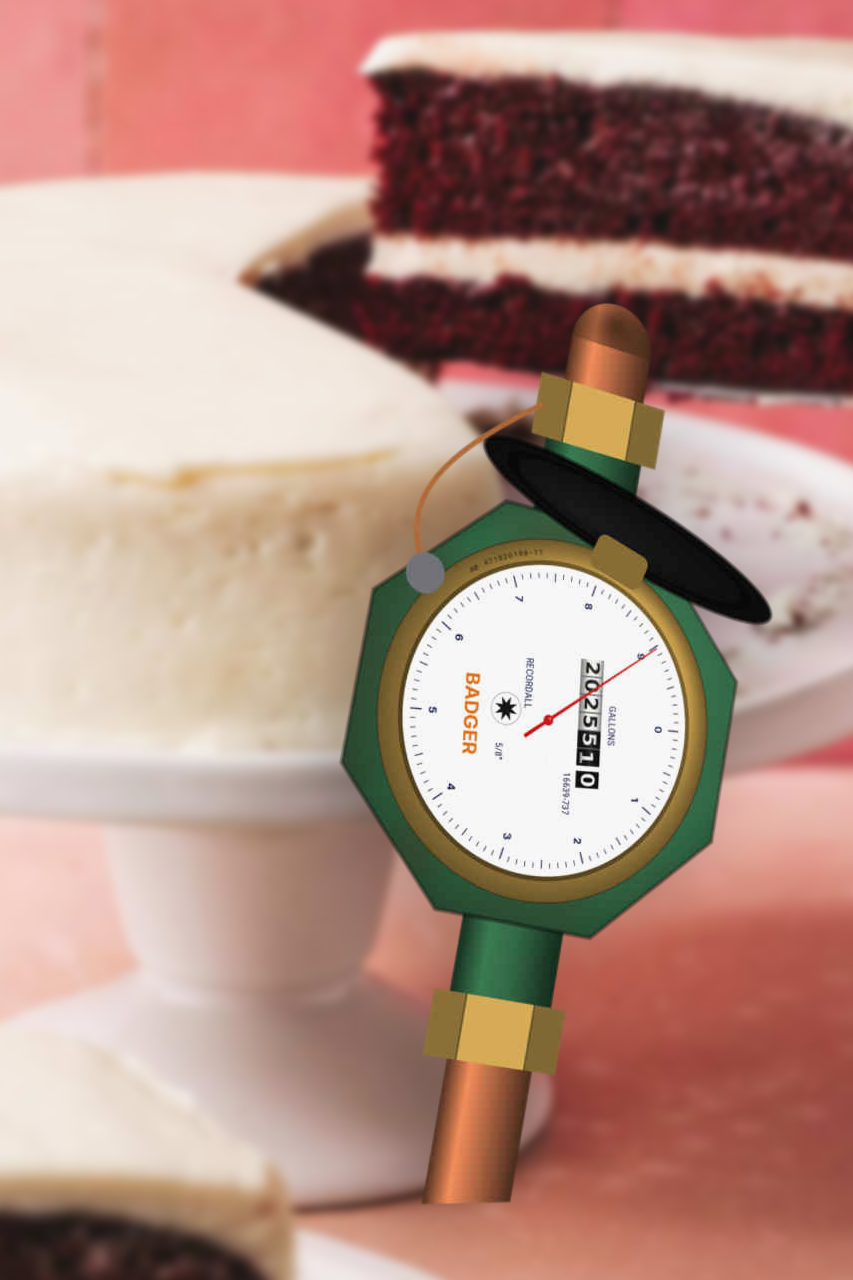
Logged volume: 2025509.0 (gal)
